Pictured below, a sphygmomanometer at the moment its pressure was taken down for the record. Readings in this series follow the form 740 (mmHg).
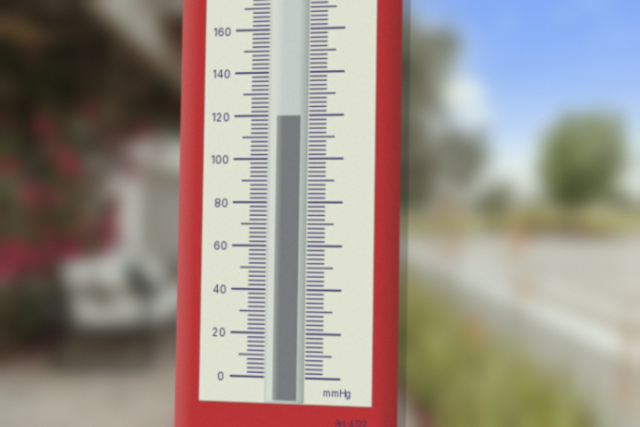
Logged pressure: 120 (mmHg)
